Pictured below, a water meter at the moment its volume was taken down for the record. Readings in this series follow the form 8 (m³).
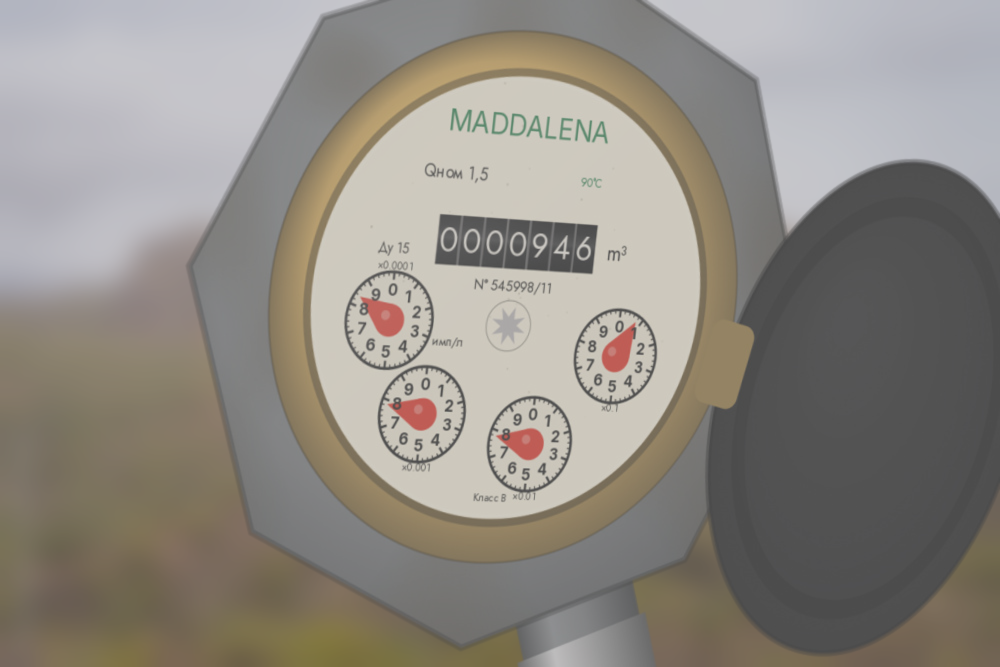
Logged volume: 946.0778 (m³)
